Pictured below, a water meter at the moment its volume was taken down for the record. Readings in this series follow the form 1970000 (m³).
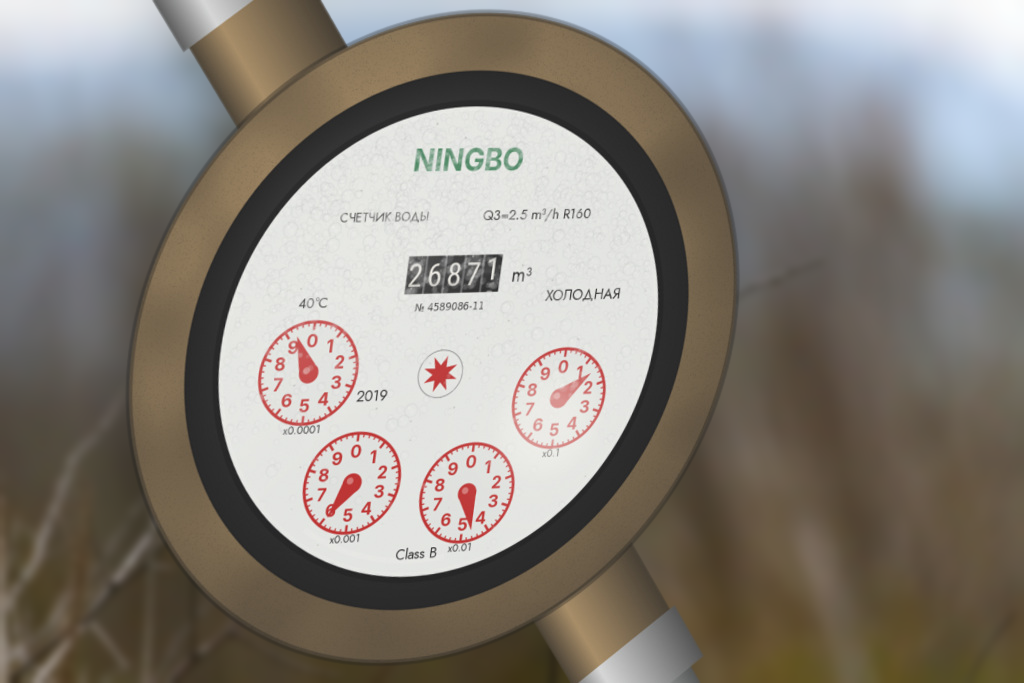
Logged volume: 26871.1459 (m³)
